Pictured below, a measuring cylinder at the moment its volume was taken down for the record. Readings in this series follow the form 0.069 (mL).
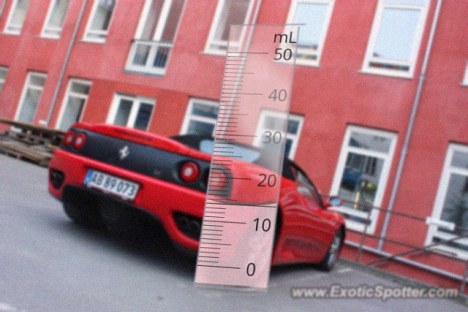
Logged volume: 14 (mL)
